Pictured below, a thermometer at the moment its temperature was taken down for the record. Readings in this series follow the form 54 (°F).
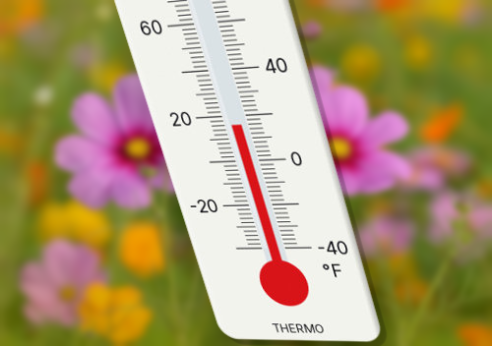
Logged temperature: 16 (°F)
